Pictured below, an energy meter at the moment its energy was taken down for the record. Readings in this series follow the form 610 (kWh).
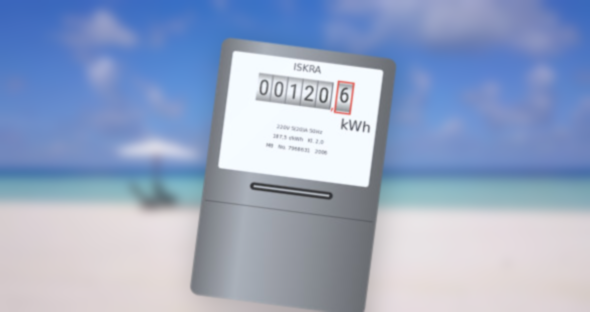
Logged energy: 120.6 (kWh)
